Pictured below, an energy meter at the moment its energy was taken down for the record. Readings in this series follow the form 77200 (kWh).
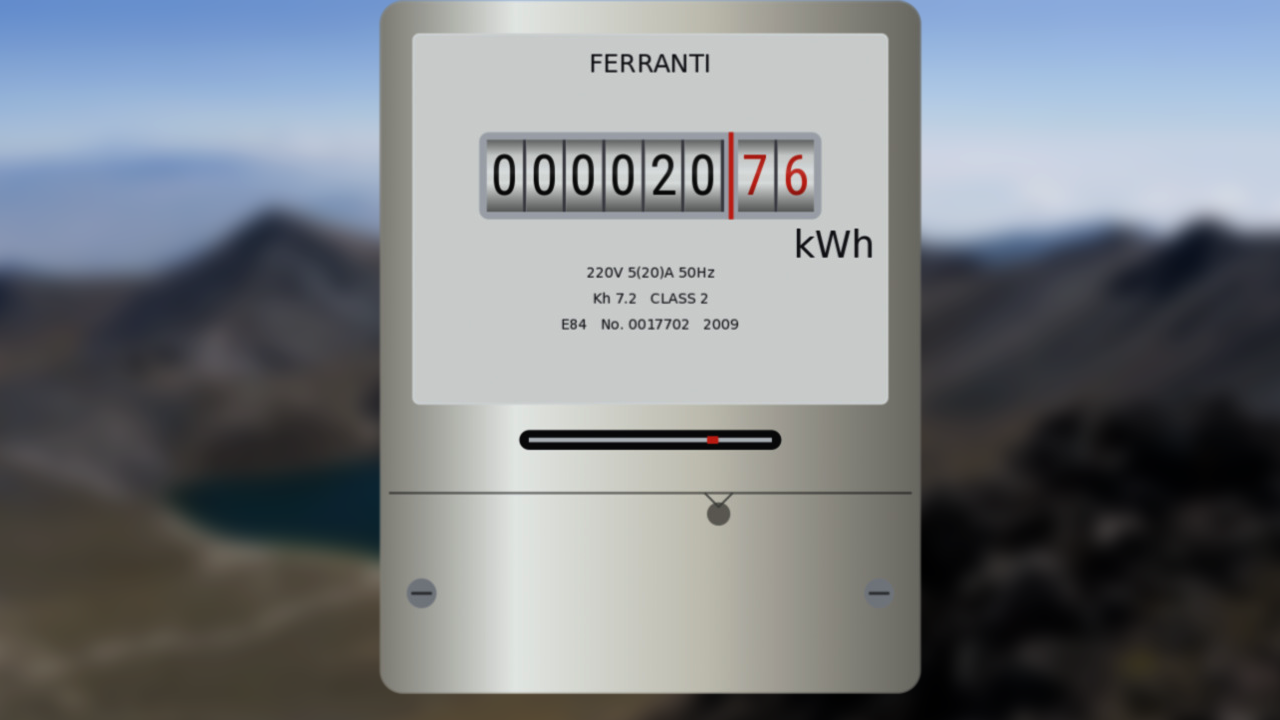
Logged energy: 20.76 (kWh)
